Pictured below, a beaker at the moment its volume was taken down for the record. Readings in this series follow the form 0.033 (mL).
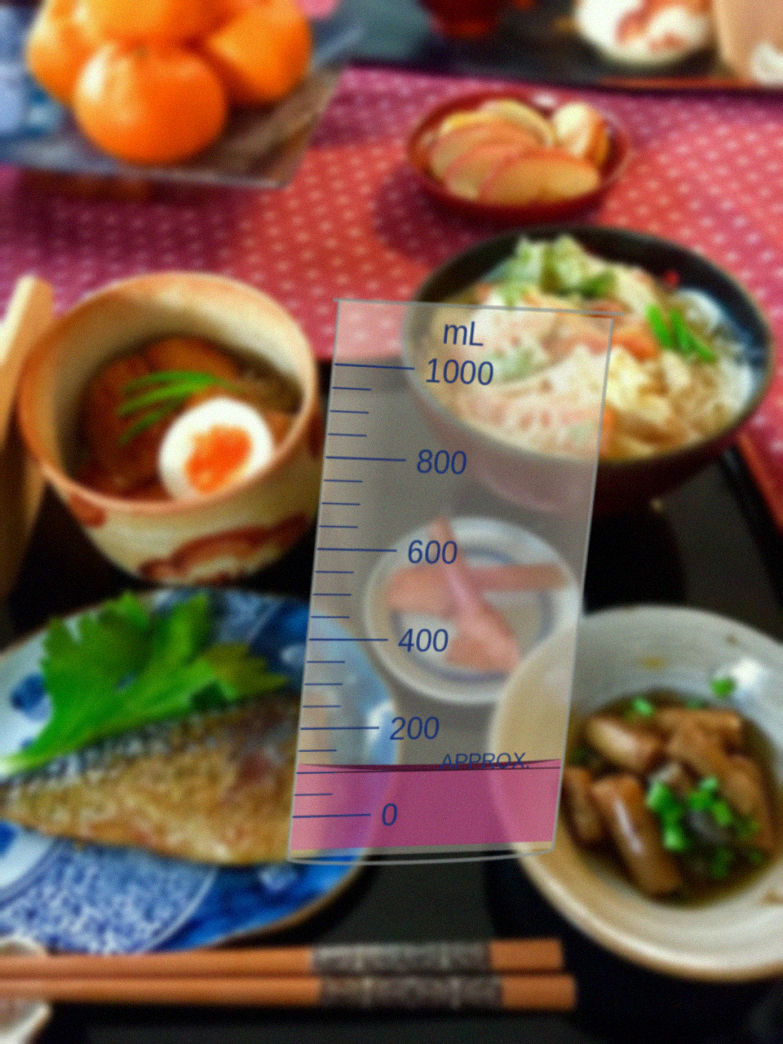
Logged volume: 100 (mL)
